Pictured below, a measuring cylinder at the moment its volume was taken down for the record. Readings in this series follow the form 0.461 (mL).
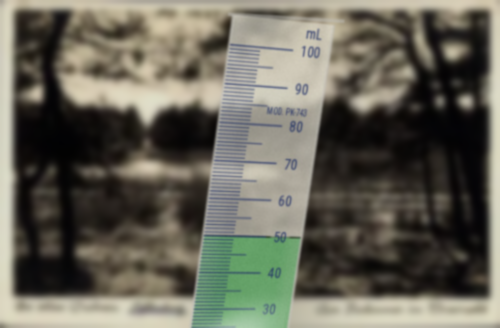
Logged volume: 50 (mL)
